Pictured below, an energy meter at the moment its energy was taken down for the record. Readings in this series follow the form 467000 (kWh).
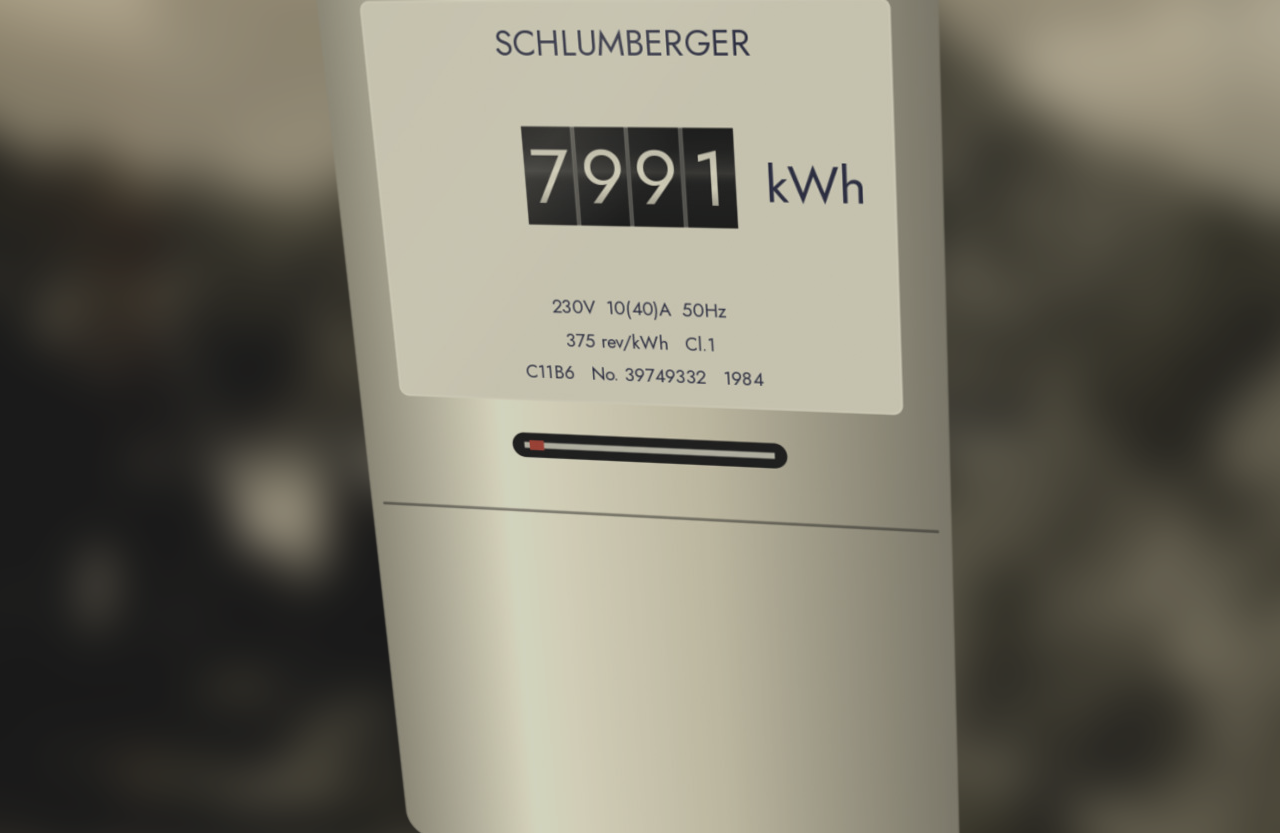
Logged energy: 7991 (kWh)
